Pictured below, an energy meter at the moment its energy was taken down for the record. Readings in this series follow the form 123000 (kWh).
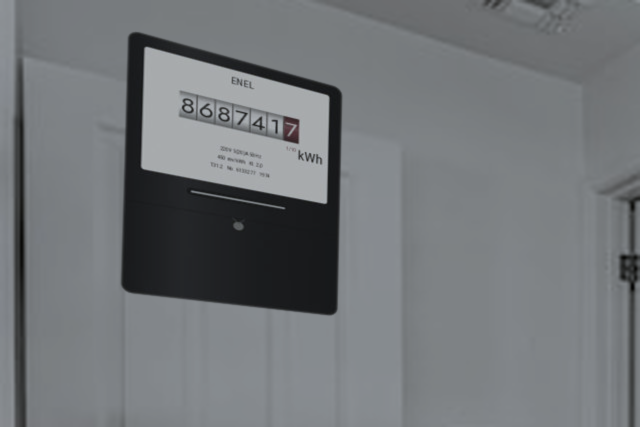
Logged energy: 868741.7 (kWh)
